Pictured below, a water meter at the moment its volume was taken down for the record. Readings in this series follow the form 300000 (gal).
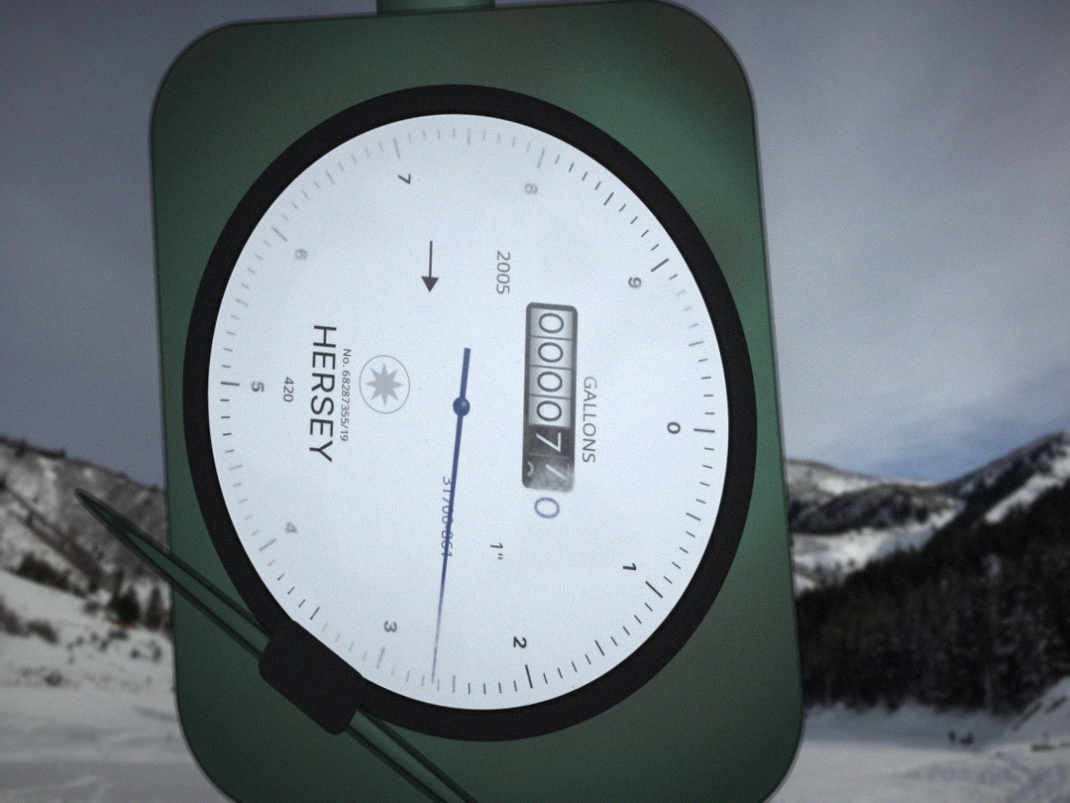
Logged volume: 772.6 (gal)
